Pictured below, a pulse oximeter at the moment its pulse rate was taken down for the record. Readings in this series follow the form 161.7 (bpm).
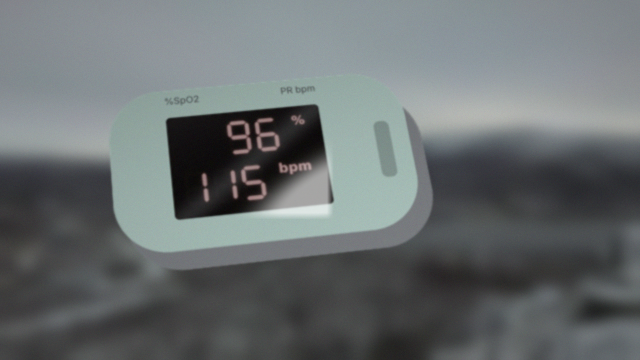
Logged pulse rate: 115 (bpm)
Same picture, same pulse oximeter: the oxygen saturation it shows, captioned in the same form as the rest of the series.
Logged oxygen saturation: 96 (%)
